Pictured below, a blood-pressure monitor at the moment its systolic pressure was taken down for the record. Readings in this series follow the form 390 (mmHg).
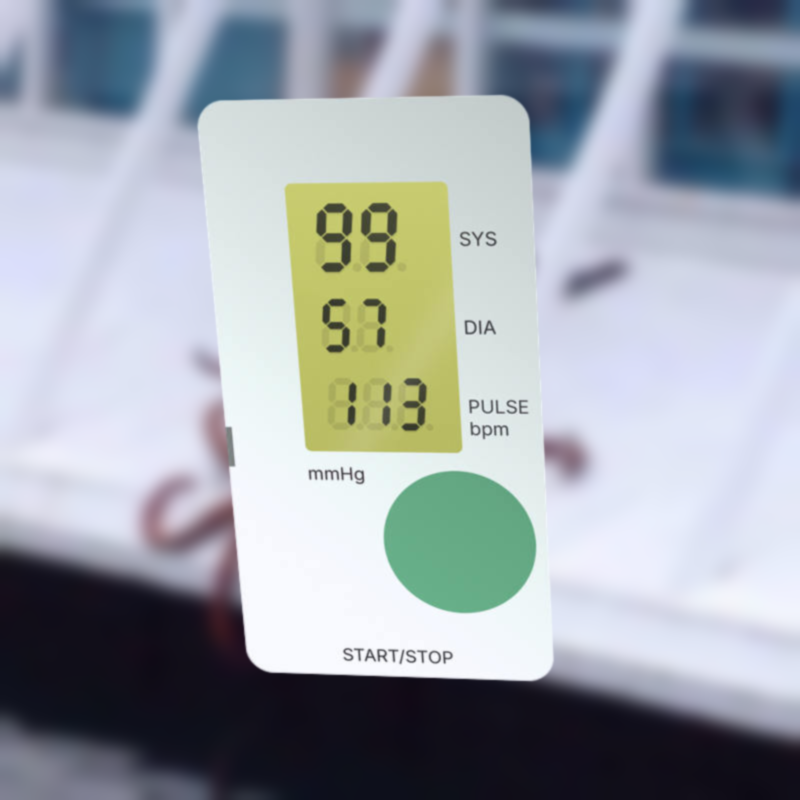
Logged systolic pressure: 99 (mmHg)
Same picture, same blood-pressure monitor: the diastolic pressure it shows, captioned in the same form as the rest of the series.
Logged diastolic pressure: 57 (mmHg)
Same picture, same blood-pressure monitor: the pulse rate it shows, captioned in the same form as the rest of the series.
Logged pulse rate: 113 (bpm)
